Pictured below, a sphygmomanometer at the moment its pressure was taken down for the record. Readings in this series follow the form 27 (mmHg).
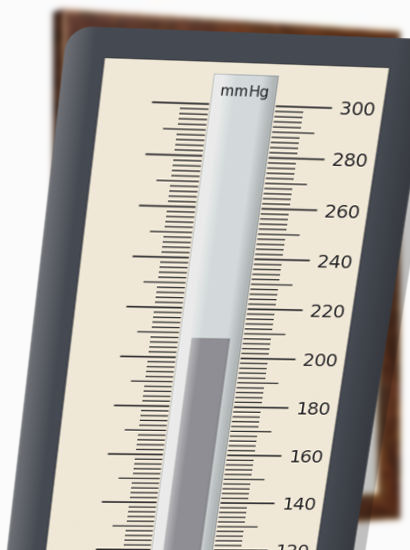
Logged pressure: 208 (mmHg)
